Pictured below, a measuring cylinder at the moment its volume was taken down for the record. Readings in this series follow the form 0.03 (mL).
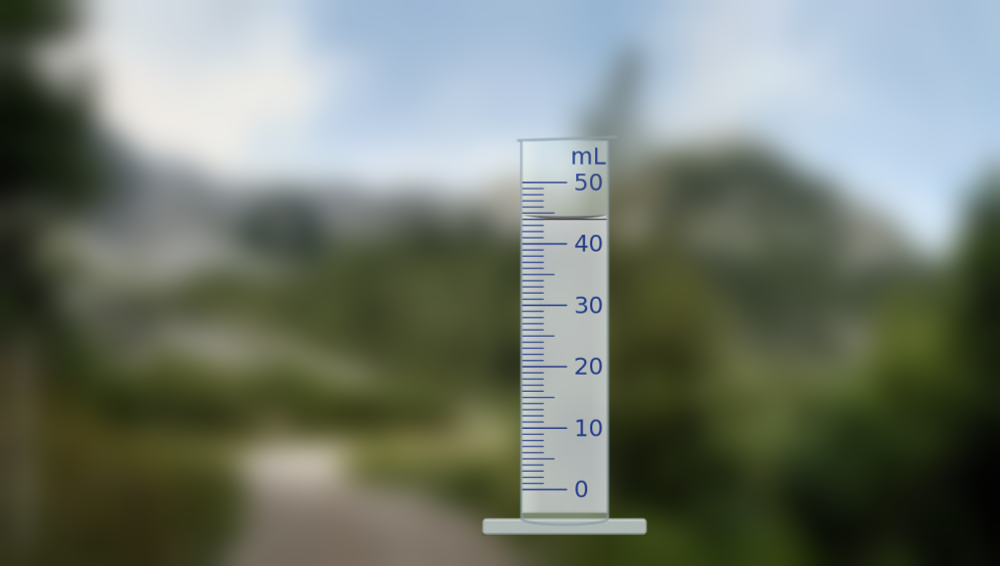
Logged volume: 44 (mL)
